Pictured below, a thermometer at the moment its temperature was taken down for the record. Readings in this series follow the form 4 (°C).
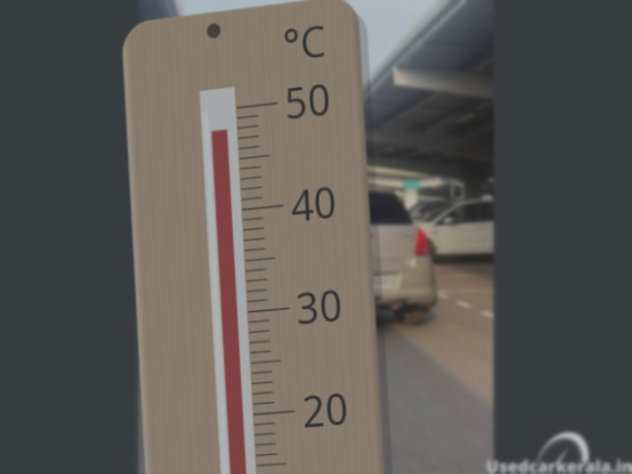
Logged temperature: 48 (°C)
